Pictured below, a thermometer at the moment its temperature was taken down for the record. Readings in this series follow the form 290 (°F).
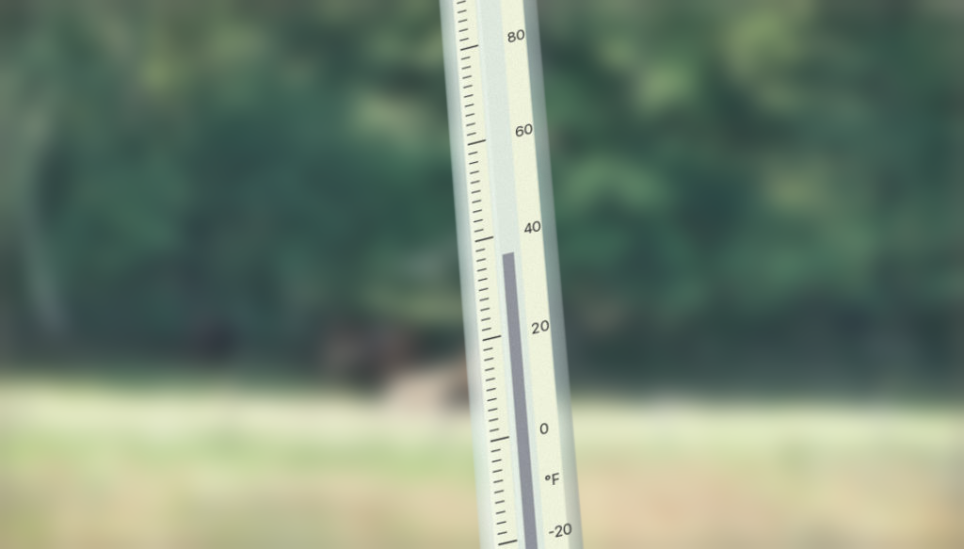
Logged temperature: 36 (°F)
